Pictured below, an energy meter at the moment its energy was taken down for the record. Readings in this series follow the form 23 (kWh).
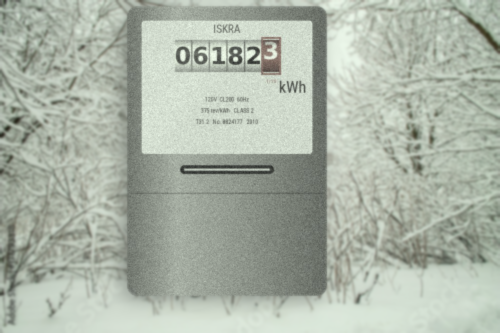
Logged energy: 6182.3 (kWh)
